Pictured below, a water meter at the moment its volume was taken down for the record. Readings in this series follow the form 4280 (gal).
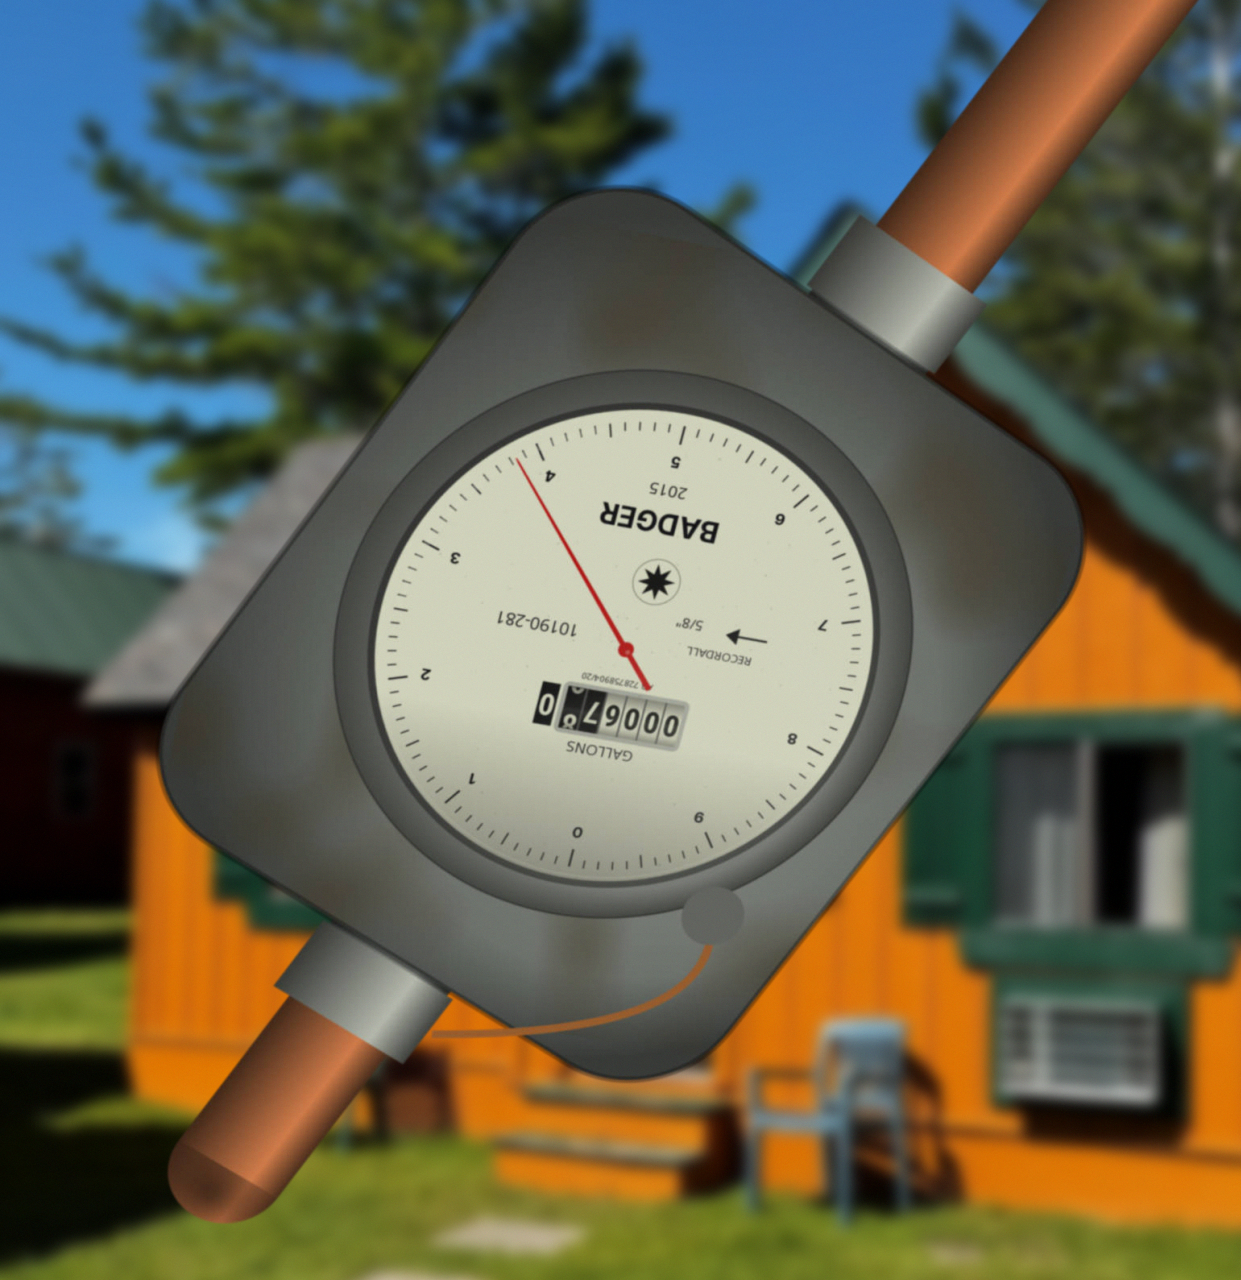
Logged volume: 6783.8 (gal)
